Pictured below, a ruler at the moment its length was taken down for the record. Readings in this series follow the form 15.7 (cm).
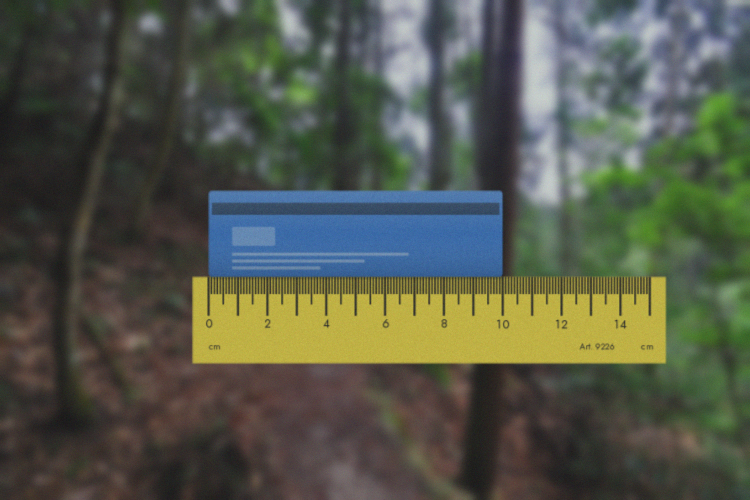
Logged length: 10 (cm)
